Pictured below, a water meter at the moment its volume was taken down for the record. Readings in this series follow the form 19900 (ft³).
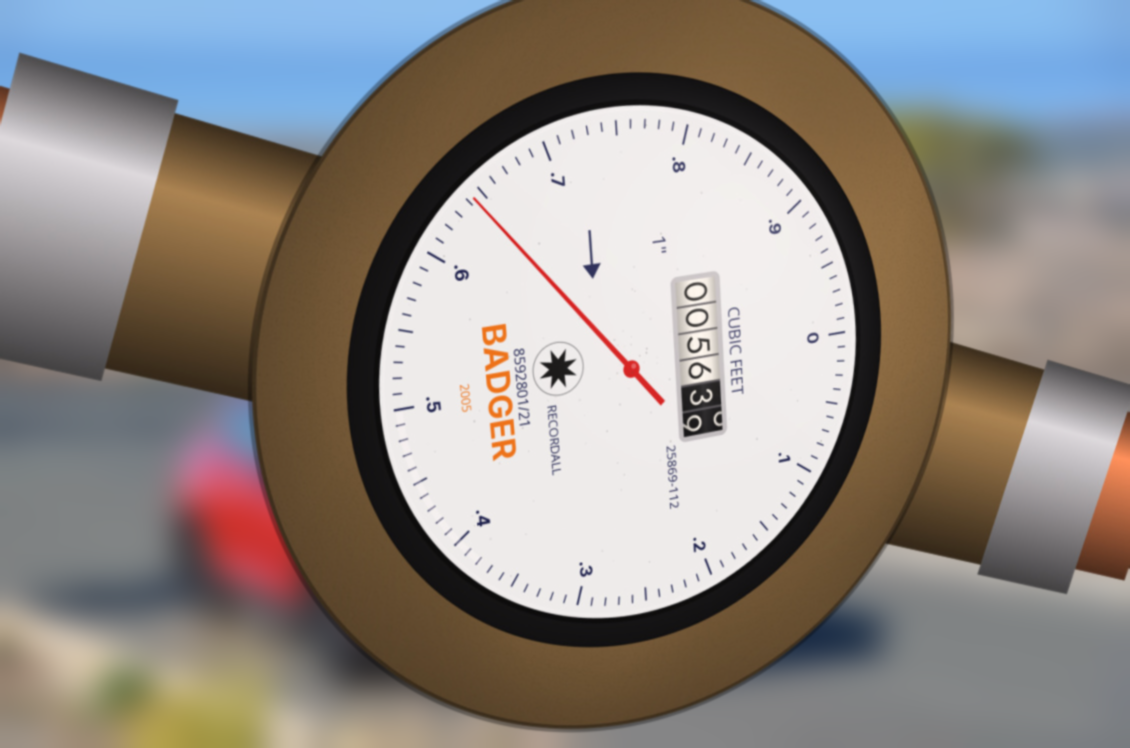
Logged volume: 5638.64 (ft³)
